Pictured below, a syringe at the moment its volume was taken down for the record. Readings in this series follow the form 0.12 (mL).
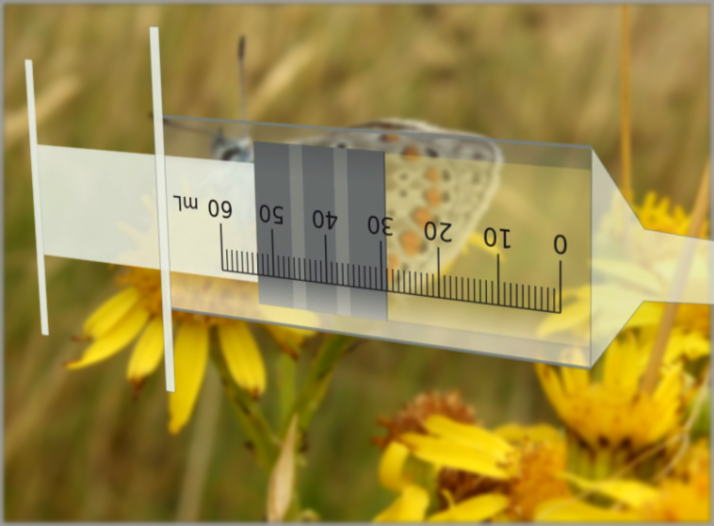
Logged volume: 29 (mL)
